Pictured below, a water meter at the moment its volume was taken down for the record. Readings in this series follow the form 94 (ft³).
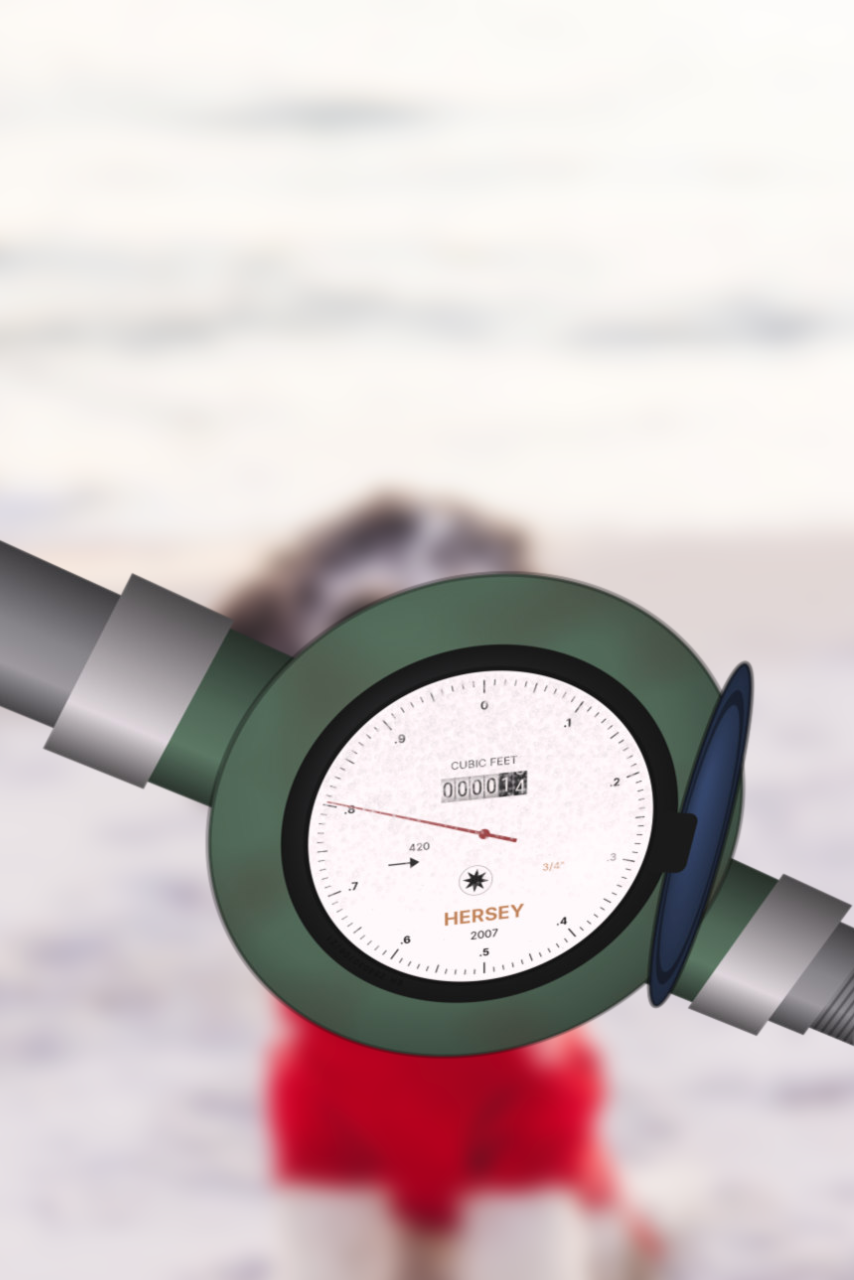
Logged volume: 13.80 (ft³)
